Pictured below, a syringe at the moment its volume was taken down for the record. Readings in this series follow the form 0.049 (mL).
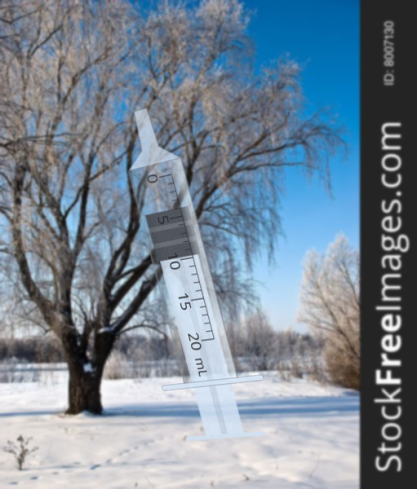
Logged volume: 4 (mL)
